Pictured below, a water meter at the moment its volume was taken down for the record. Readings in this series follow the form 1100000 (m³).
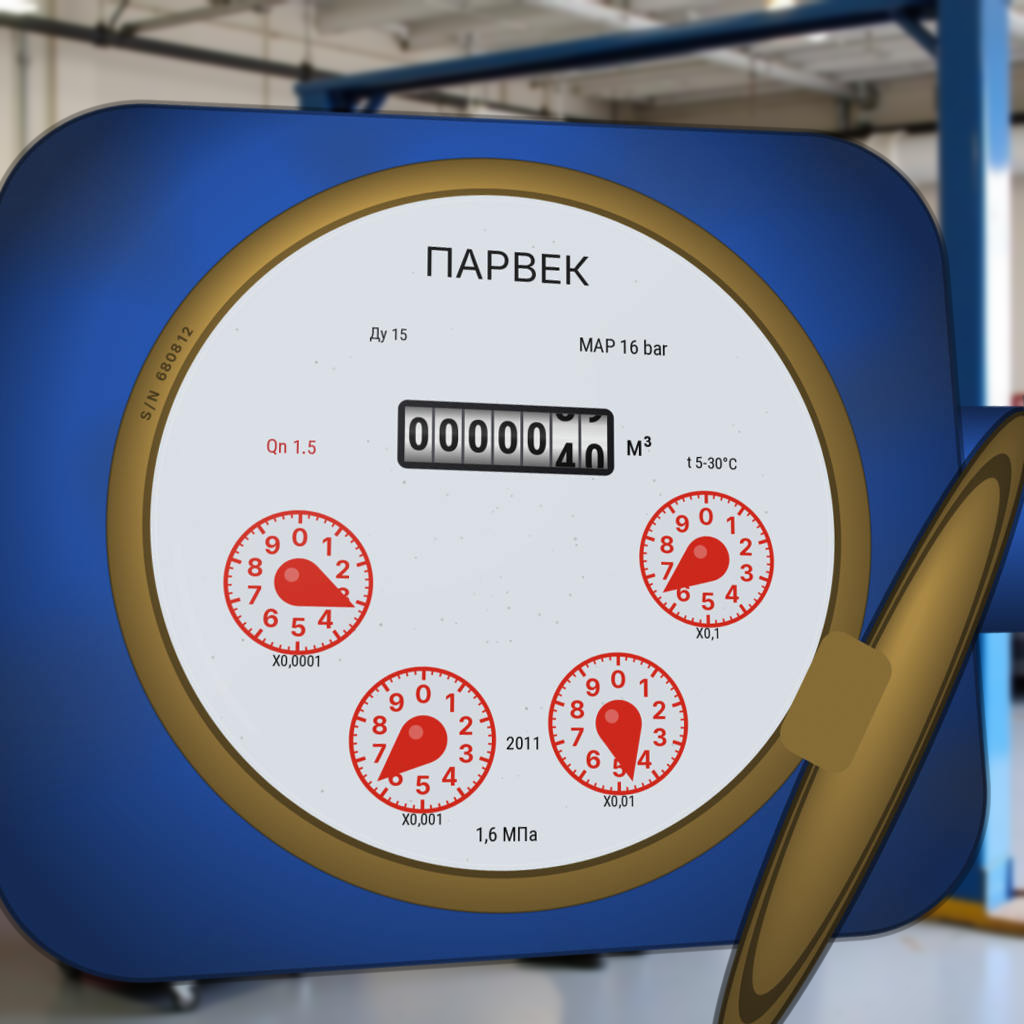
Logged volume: 39.6463 (m³)
